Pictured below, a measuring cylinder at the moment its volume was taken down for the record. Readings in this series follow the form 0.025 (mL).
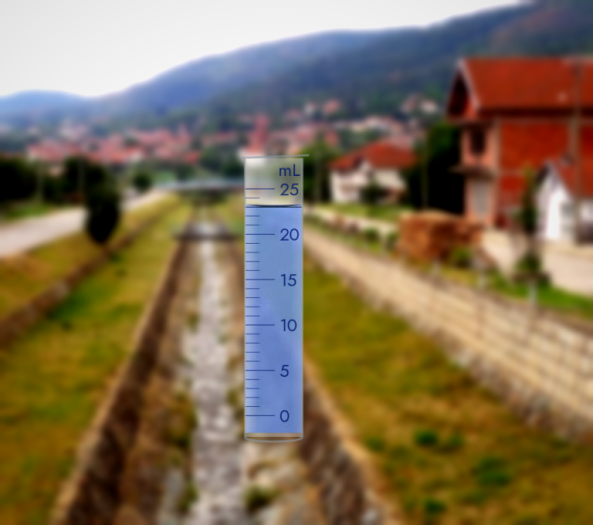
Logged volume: 23 (mL)
